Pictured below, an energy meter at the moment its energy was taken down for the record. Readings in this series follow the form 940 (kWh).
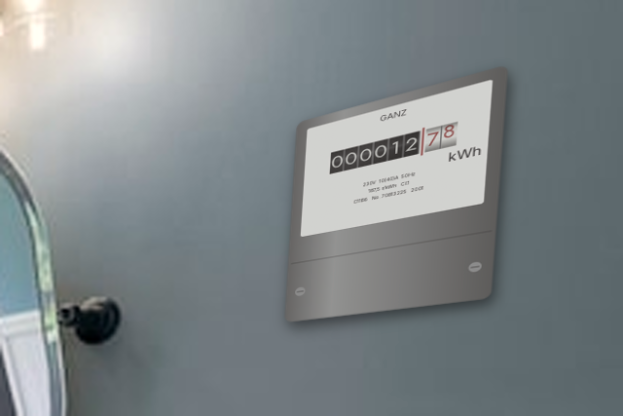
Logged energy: 12.78 (kWh)
